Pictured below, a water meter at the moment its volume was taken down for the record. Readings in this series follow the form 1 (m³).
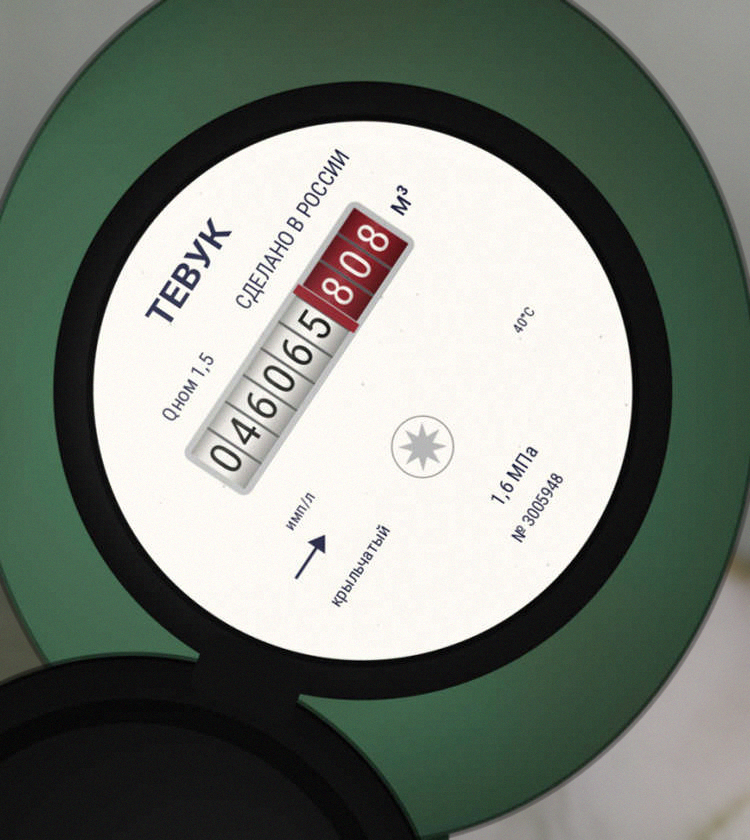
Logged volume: 46065.808 (m³)
